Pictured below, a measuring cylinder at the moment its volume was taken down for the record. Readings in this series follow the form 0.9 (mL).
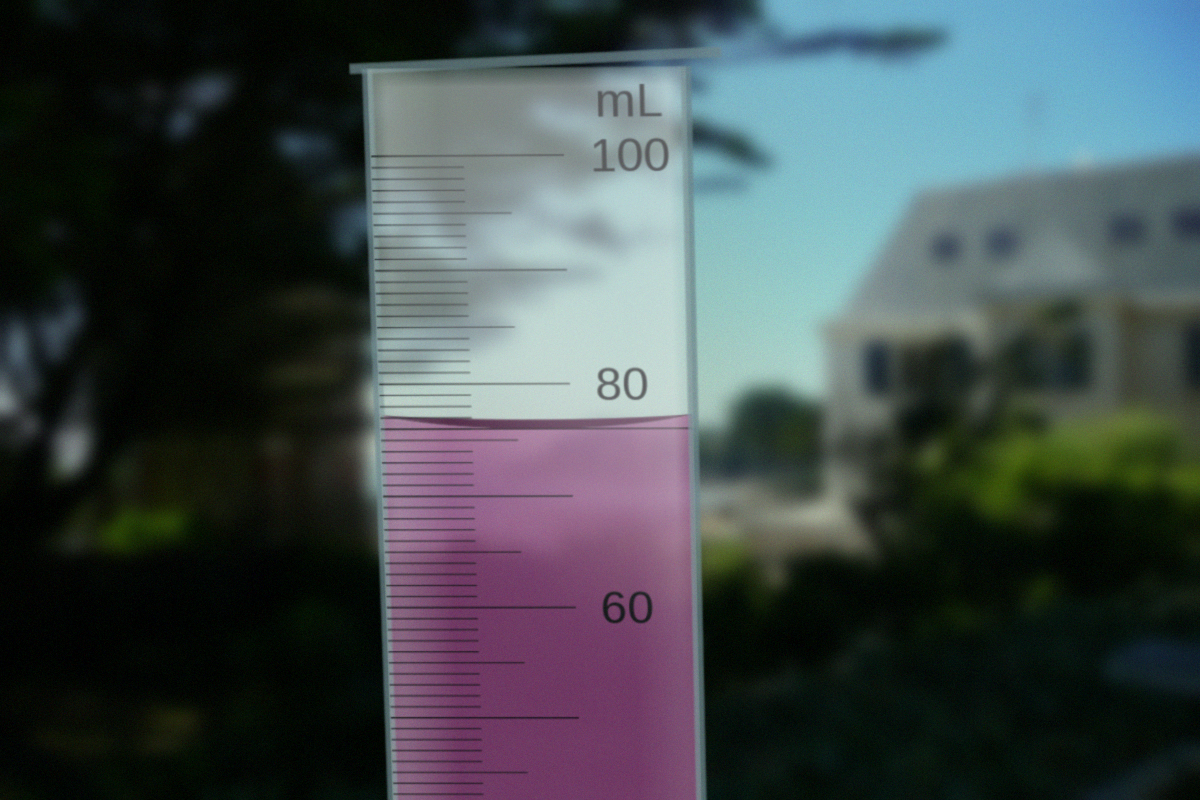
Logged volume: 76 (mL)
